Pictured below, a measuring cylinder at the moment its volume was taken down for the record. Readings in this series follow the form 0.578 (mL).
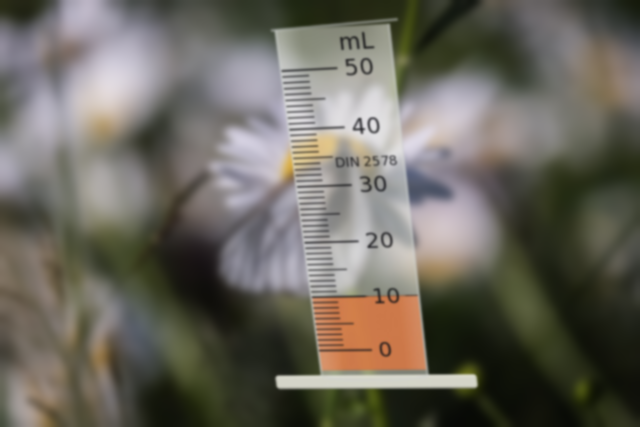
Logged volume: 10 (mL)
